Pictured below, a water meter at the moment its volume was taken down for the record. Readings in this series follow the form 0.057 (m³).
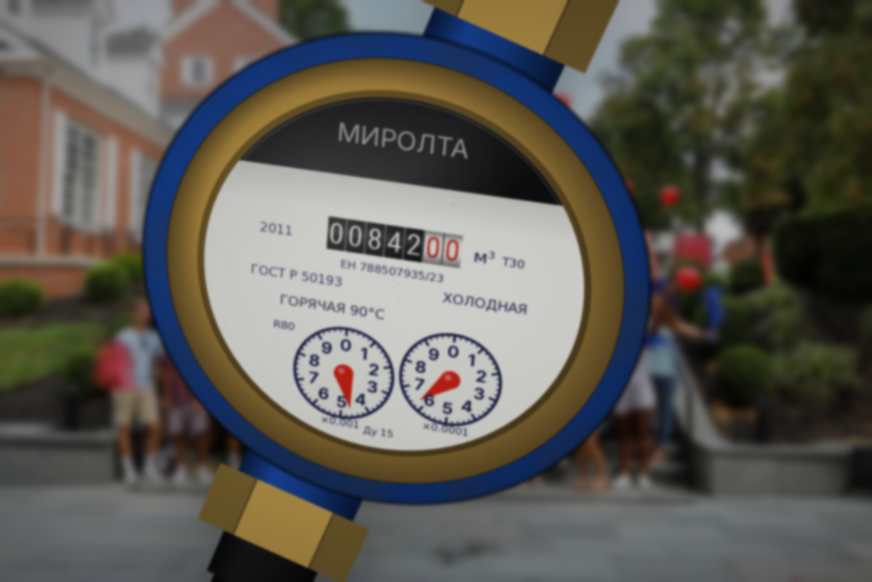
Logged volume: 842.0046 (m³)
